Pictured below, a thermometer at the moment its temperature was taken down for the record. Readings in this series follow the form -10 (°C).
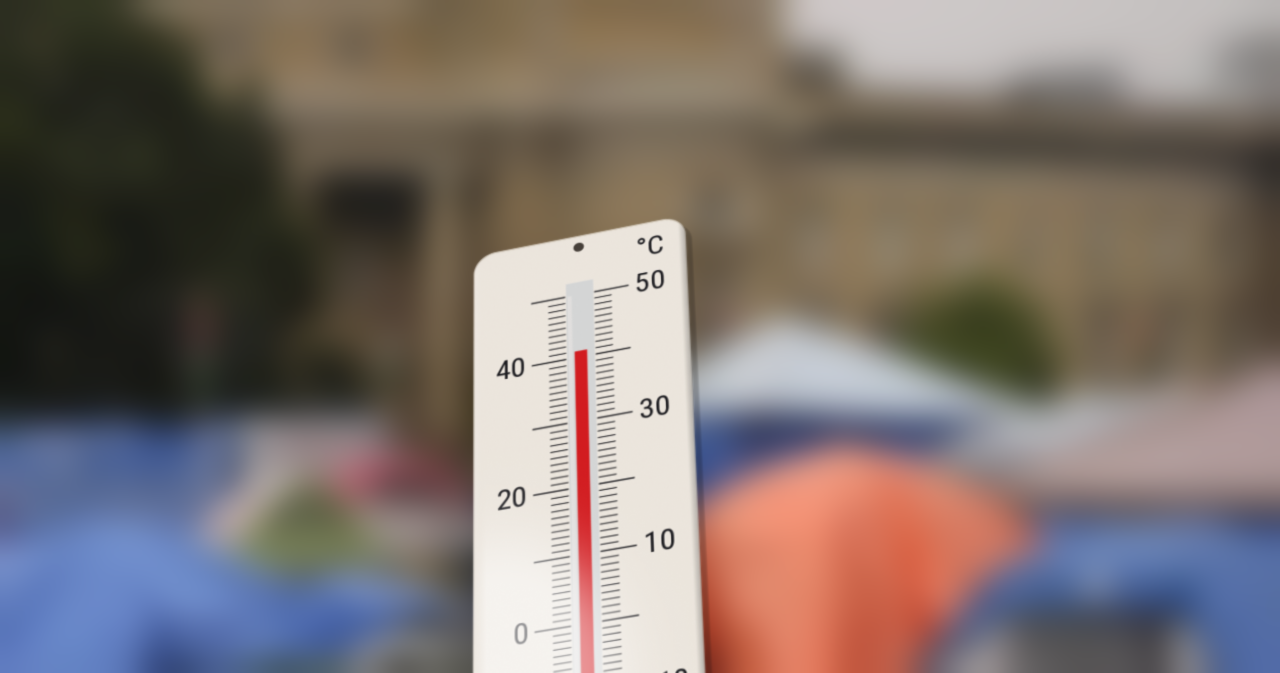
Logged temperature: 41 (°C)
